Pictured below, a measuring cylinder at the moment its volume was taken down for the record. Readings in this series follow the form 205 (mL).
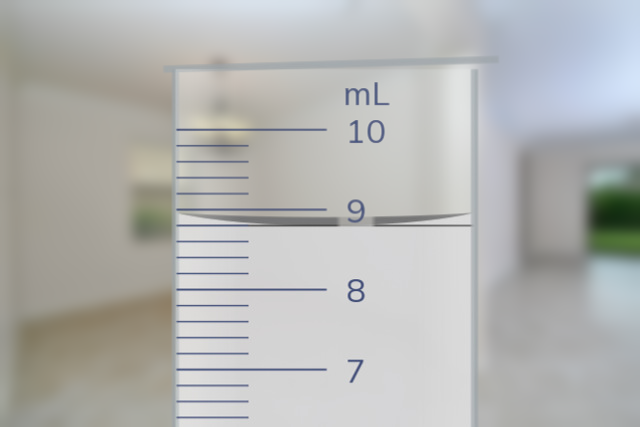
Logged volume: 8.8 (mL)
